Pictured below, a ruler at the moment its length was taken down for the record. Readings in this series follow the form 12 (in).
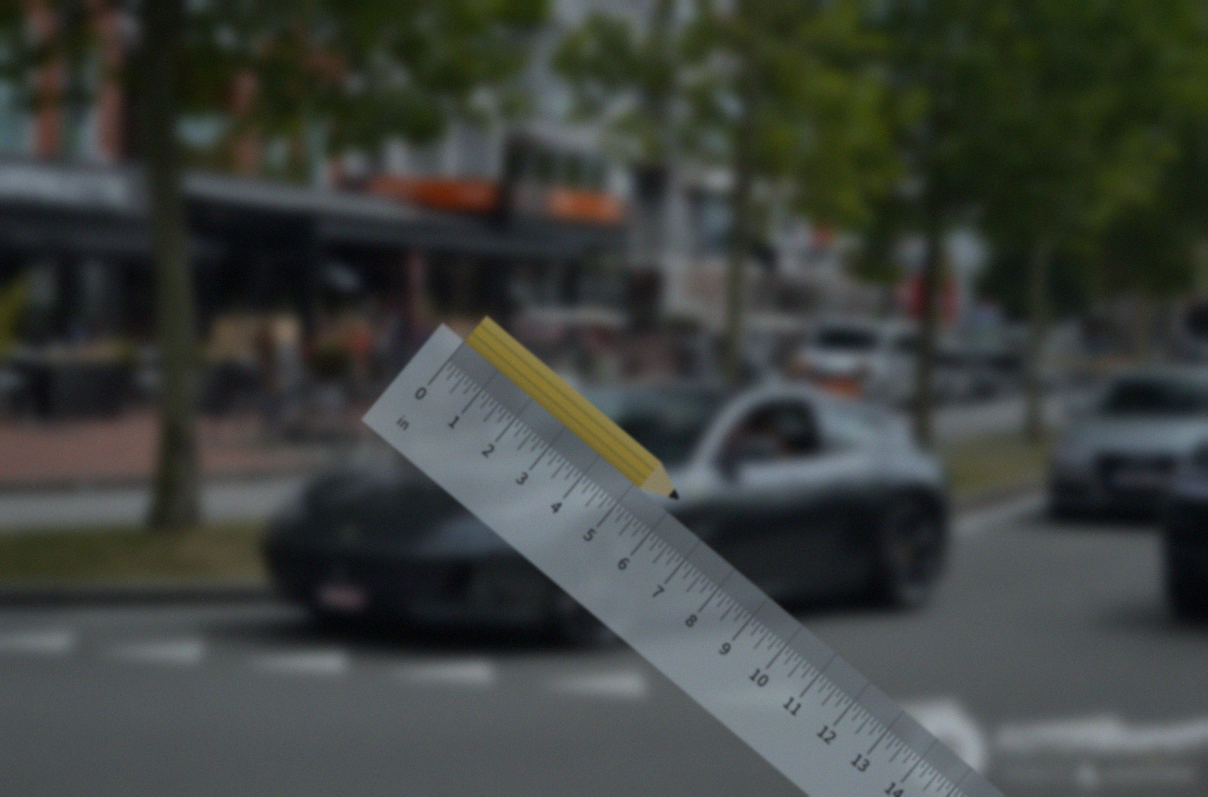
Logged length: 6 (in)
